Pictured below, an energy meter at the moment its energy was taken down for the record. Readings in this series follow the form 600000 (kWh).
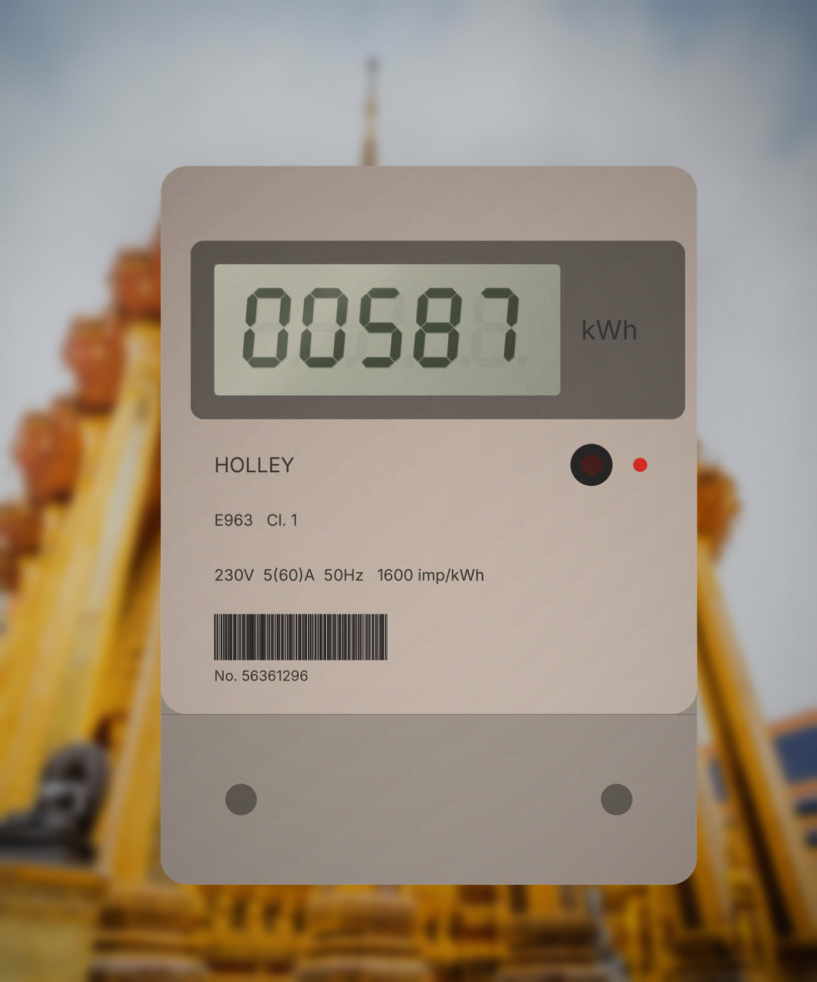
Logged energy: 587 (kWh)
